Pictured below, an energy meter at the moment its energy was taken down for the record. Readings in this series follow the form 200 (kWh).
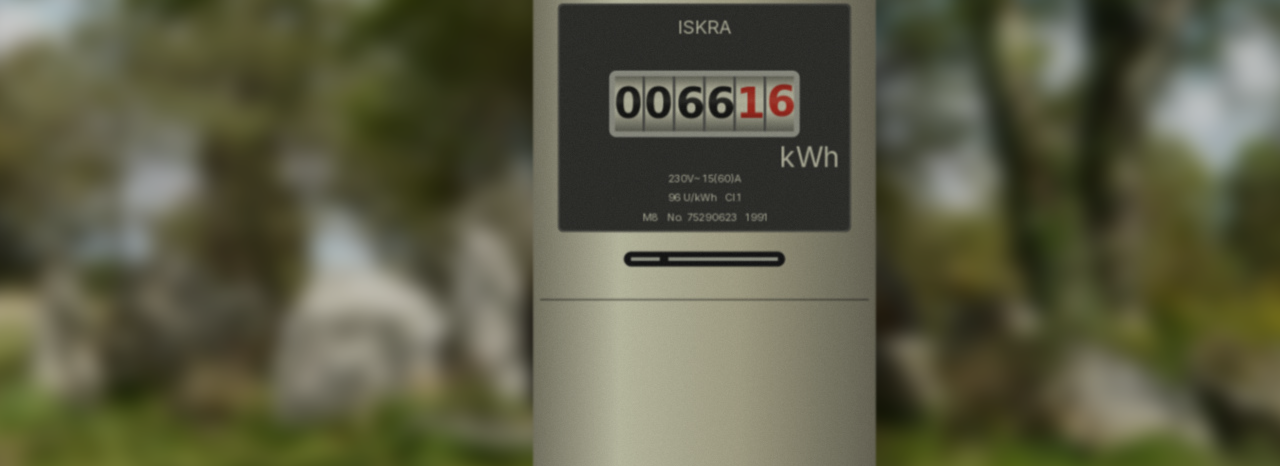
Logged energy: 66.16 (kWh)
